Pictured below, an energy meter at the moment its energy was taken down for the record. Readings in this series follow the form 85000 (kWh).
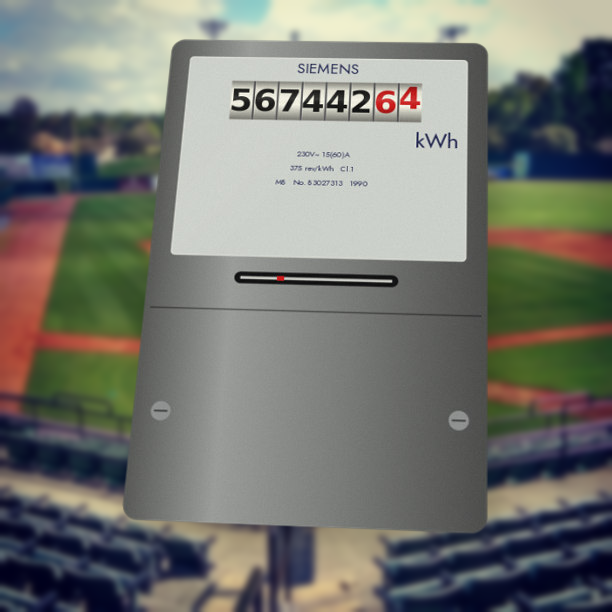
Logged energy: 567442.64 (kWh)
